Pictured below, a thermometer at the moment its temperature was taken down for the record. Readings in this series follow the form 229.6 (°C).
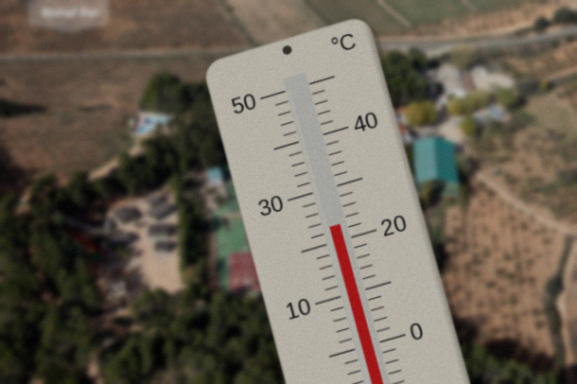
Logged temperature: 23 (°C)
